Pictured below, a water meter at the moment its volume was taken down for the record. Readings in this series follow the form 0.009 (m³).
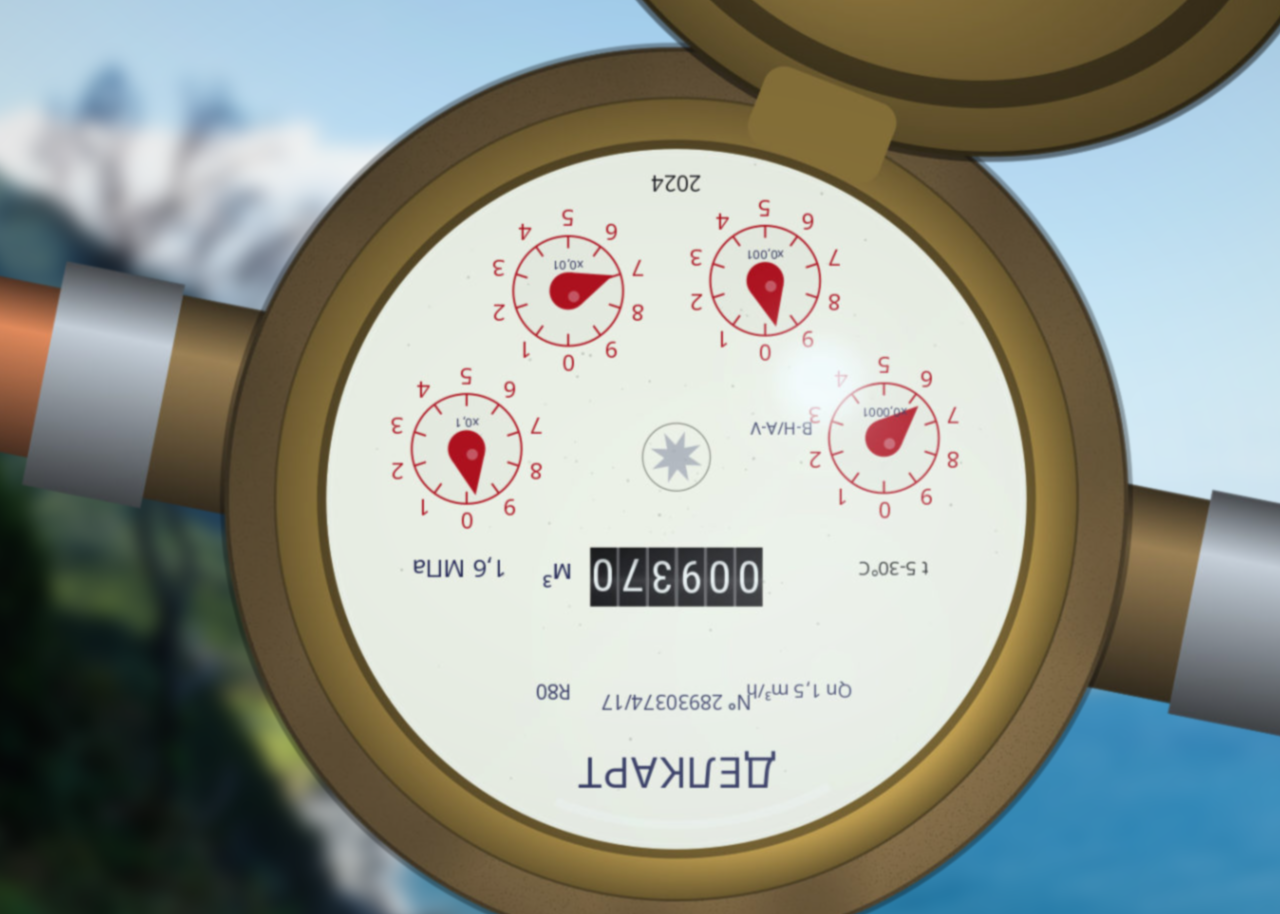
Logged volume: 9369.9696 (m³)
